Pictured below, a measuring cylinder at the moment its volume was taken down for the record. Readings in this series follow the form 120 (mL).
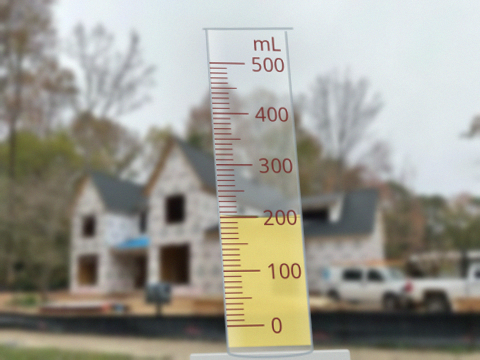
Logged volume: 200 (mL)
